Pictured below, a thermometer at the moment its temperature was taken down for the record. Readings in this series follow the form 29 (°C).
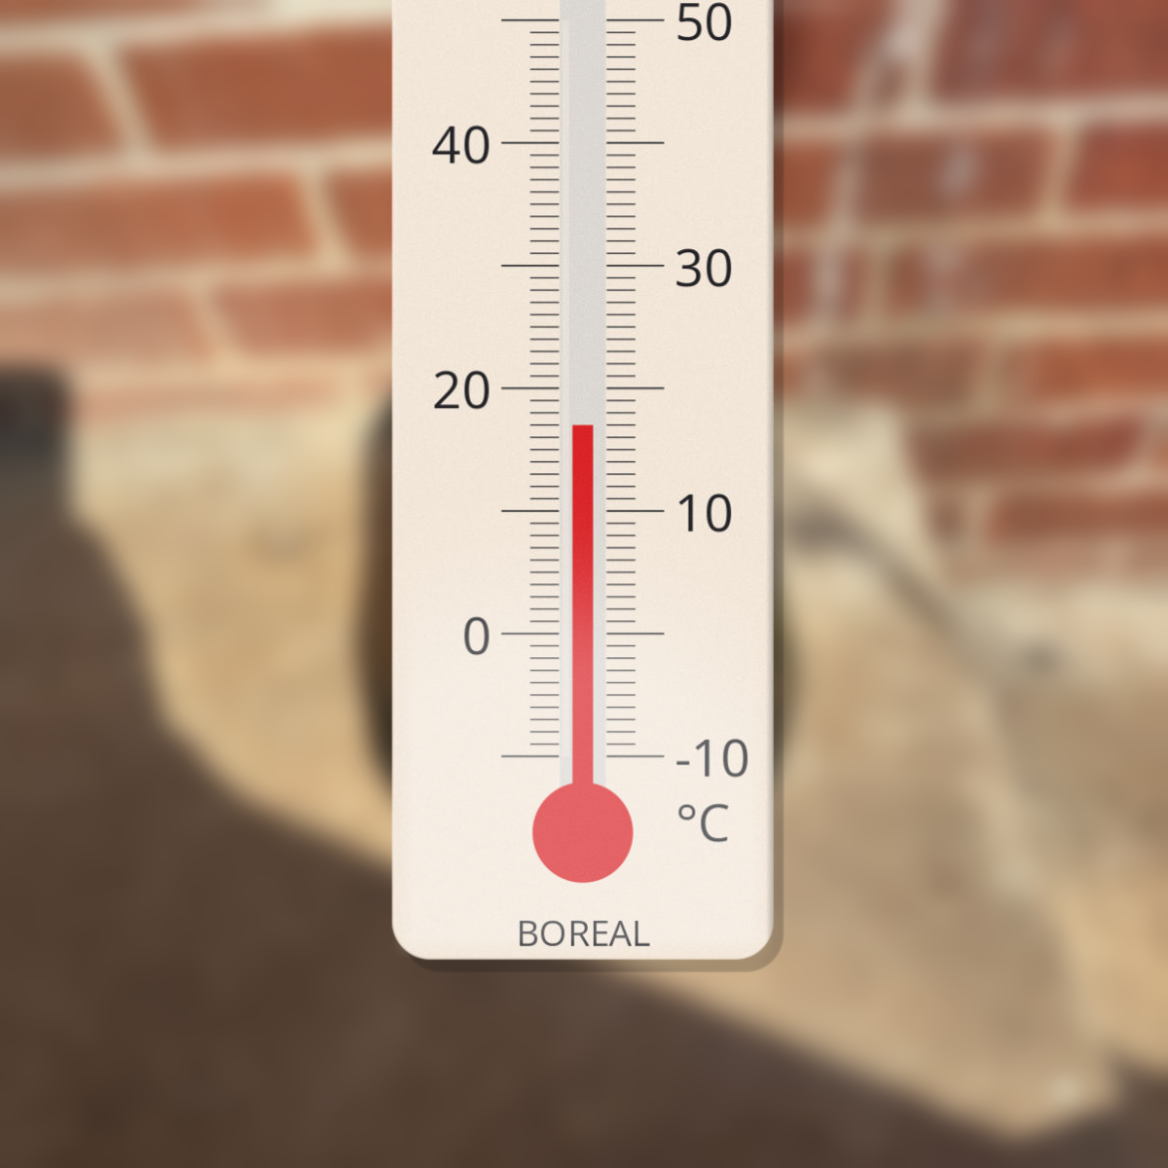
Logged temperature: 17 (°C)
